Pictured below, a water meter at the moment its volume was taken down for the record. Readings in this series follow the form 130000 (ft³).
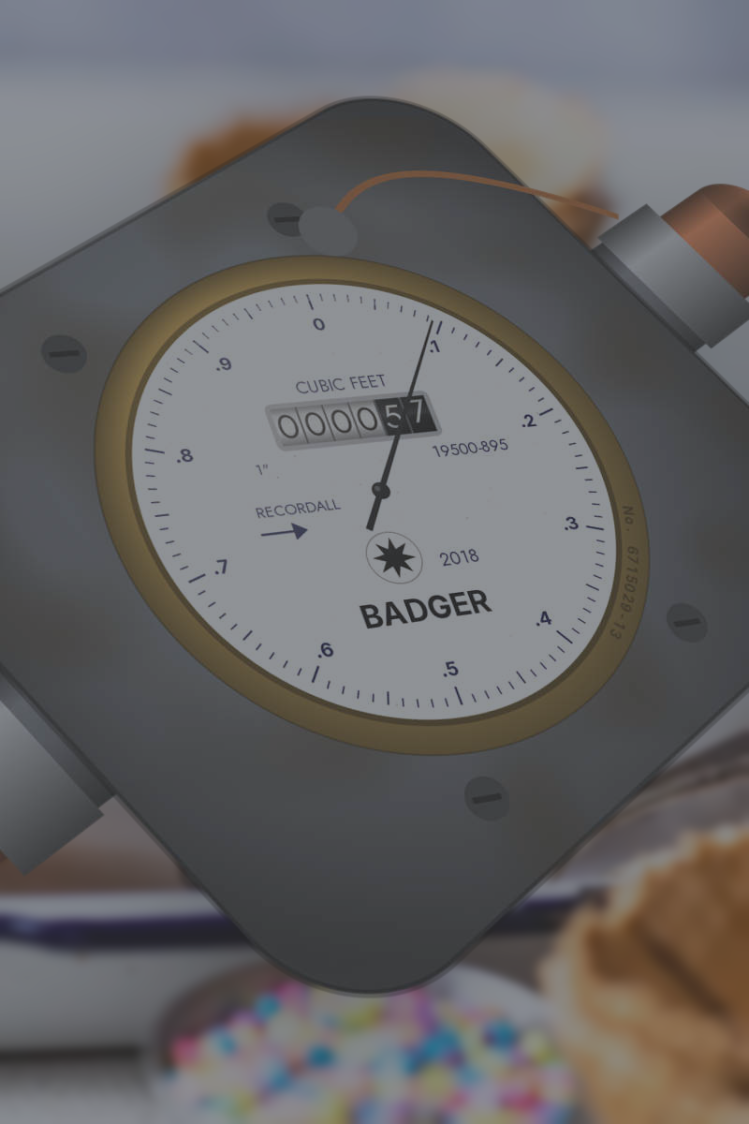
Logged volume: 57.09 (ft³)
